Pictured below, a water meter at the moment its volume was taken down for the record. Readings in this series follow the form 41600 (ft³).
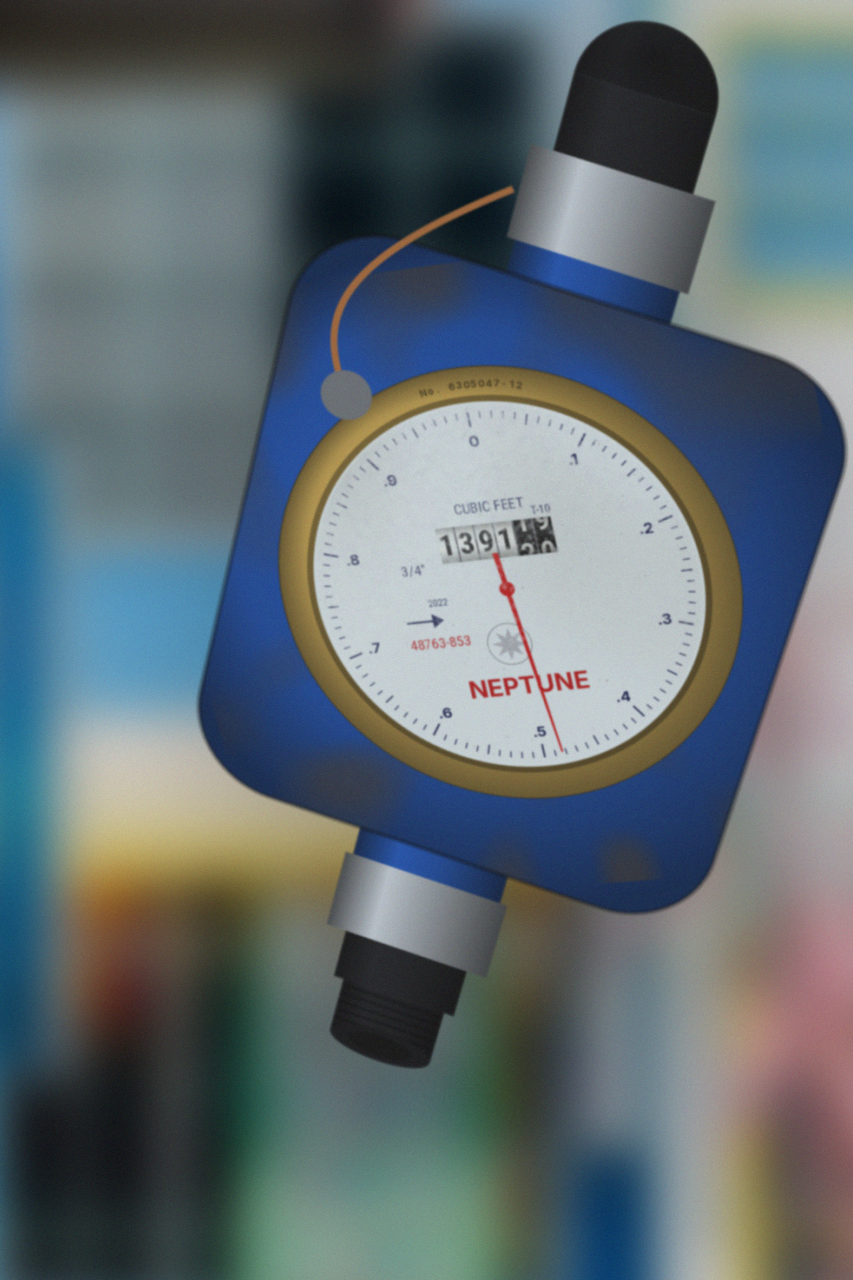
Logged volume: 139119.48 (ft³)
